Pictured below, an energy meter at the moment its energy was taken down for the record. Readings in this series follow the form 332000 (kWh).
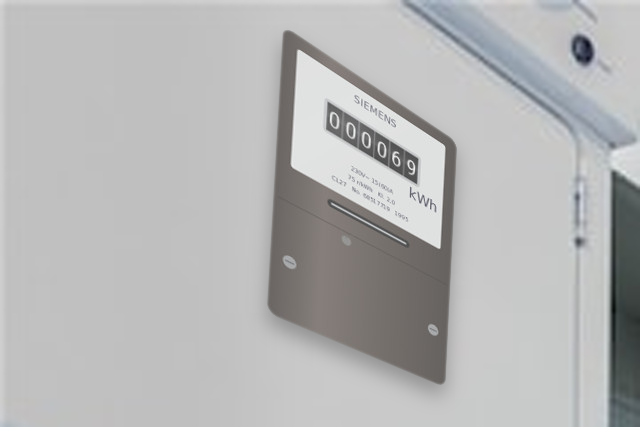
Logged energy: 69 (kWh)
